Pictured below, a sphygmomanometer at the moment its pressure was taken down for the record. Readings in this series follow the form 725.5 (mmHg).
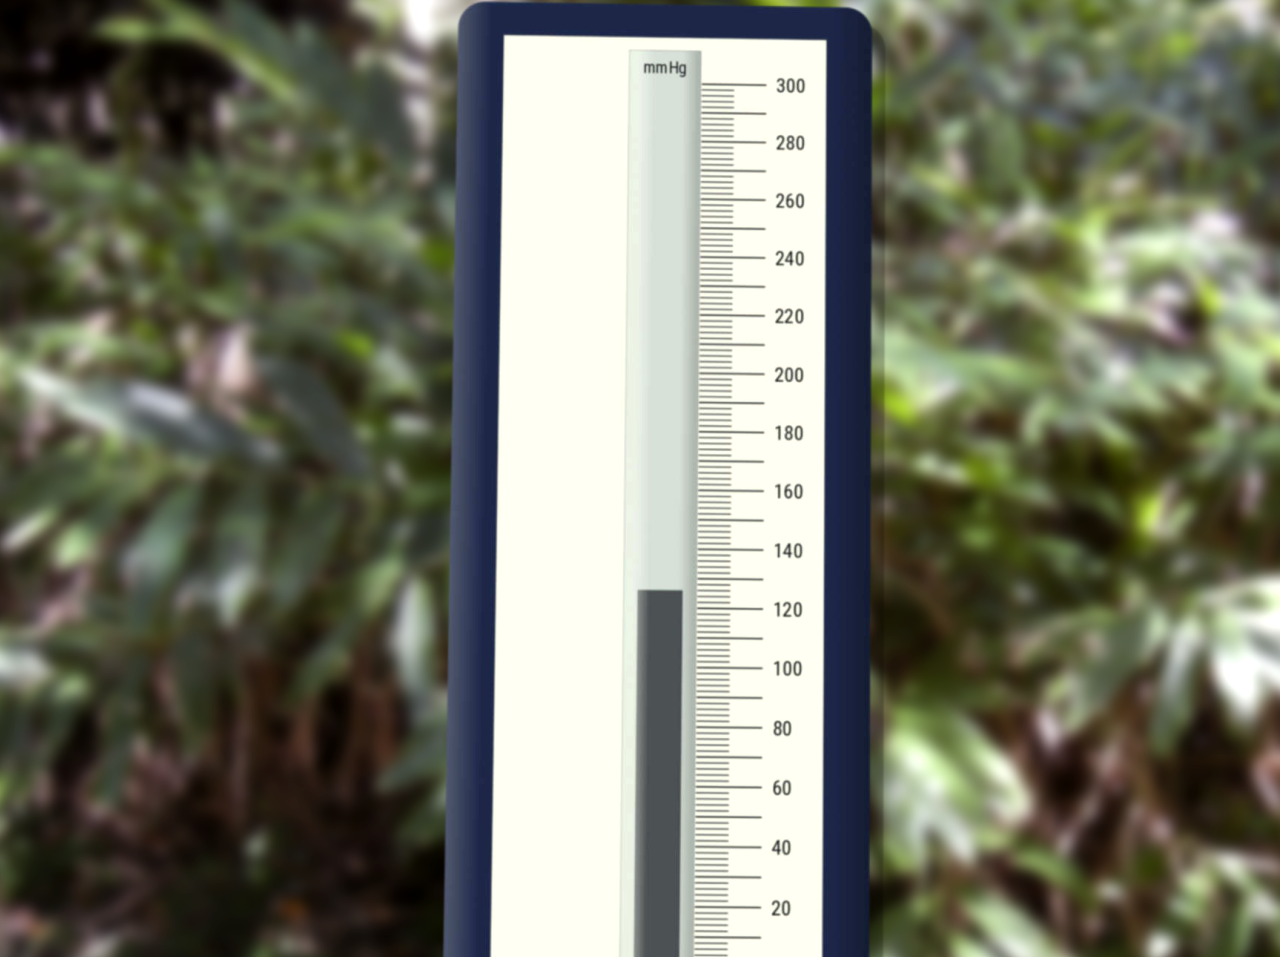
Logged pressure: 126 (mmHg)
